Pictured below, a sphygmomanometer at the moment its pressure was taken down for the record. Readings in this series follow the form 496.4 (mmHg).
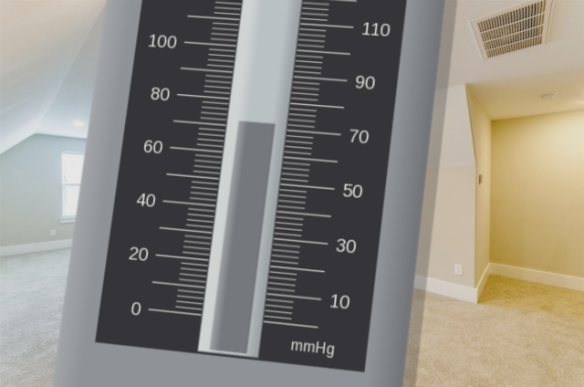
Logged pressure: 72 (mmHg)
